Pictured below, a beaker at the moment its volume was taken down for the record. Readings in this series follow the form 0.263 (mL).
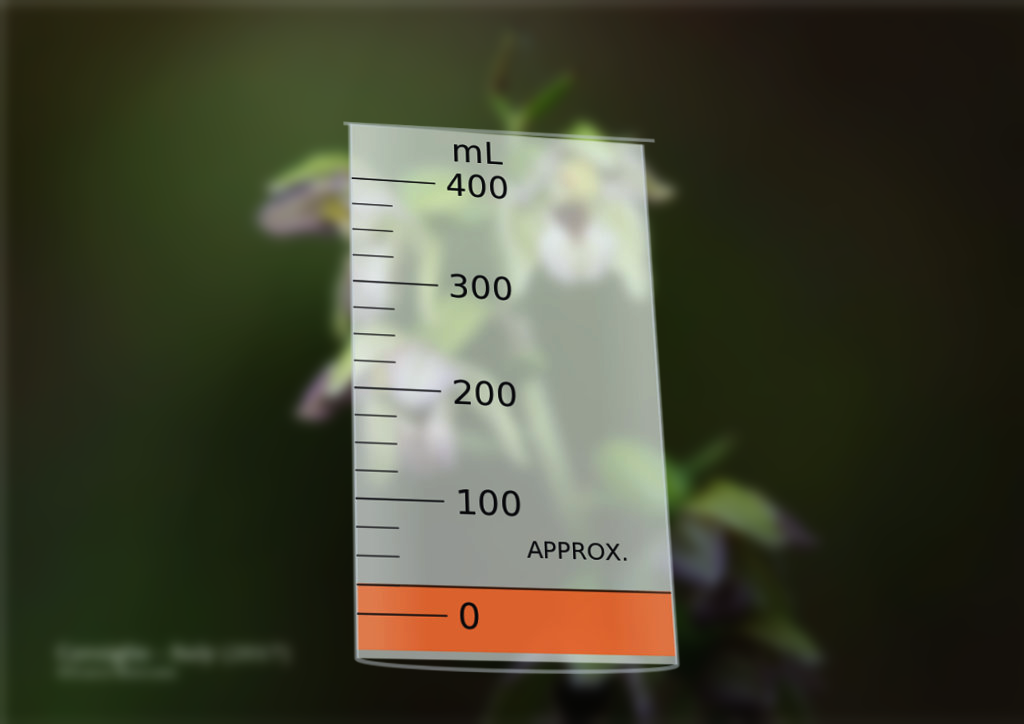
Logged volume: 25 (mL)
